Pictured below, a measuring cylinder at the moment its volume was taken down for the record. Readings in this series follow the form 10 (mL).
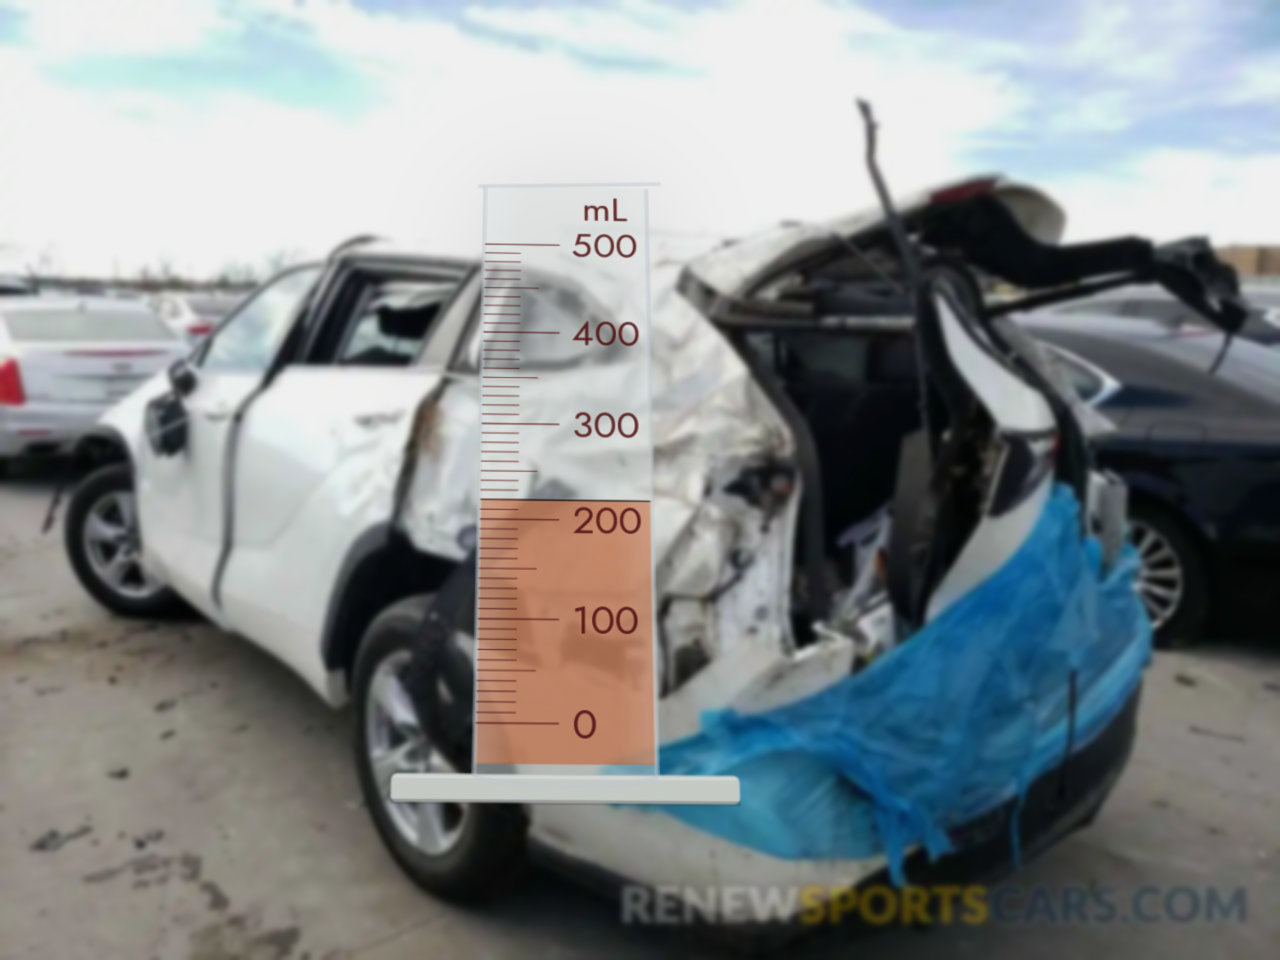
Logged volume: 220 (mL)
